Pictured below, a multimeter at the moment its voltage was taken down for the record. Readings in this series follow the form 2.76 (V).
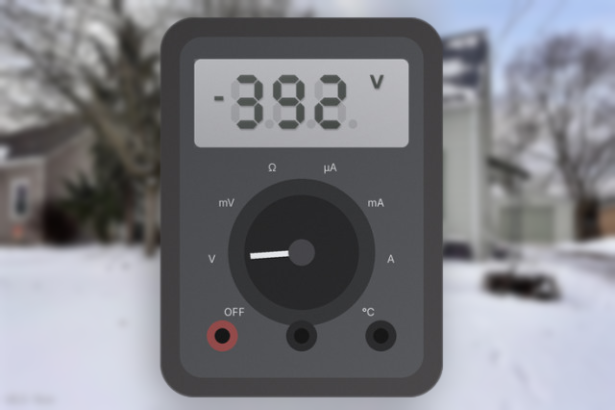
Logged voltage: -392 (V)
